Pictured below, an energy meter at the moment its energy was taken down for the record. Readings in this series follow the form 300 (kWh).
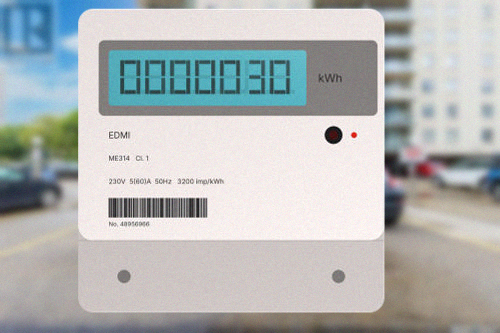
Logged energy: 30 (kWh)
